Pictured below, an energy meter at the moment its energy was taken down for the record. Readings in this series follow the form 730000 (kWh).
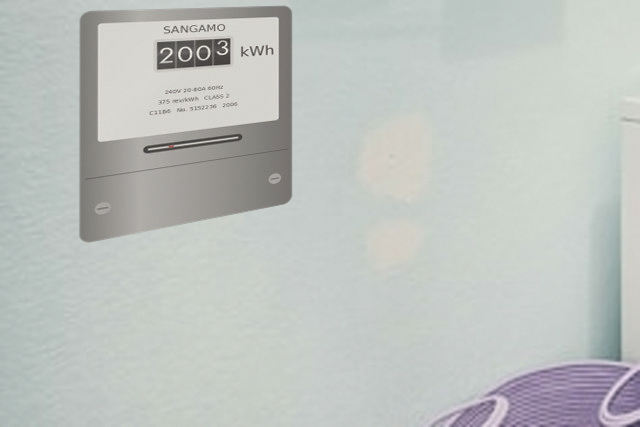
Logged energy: 2003 (kWh)
